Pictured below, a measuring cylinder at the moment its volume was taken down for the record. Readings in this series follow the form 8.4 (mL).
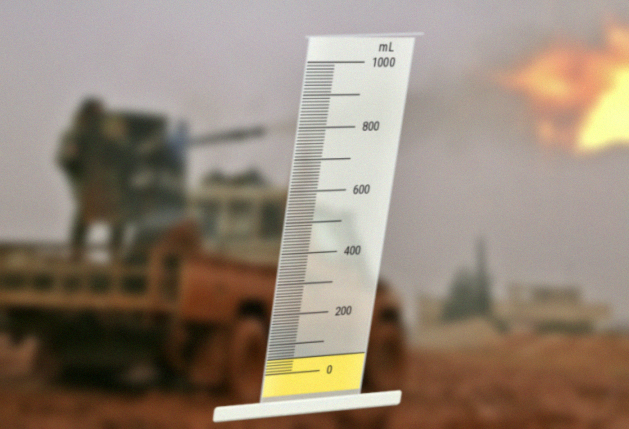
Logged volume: 50 (mL)
